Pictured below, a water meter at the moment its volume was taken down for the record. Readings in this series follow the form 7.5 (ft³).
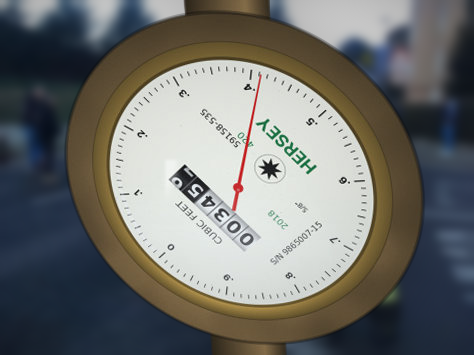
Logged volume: 3456.41 (ft³)
